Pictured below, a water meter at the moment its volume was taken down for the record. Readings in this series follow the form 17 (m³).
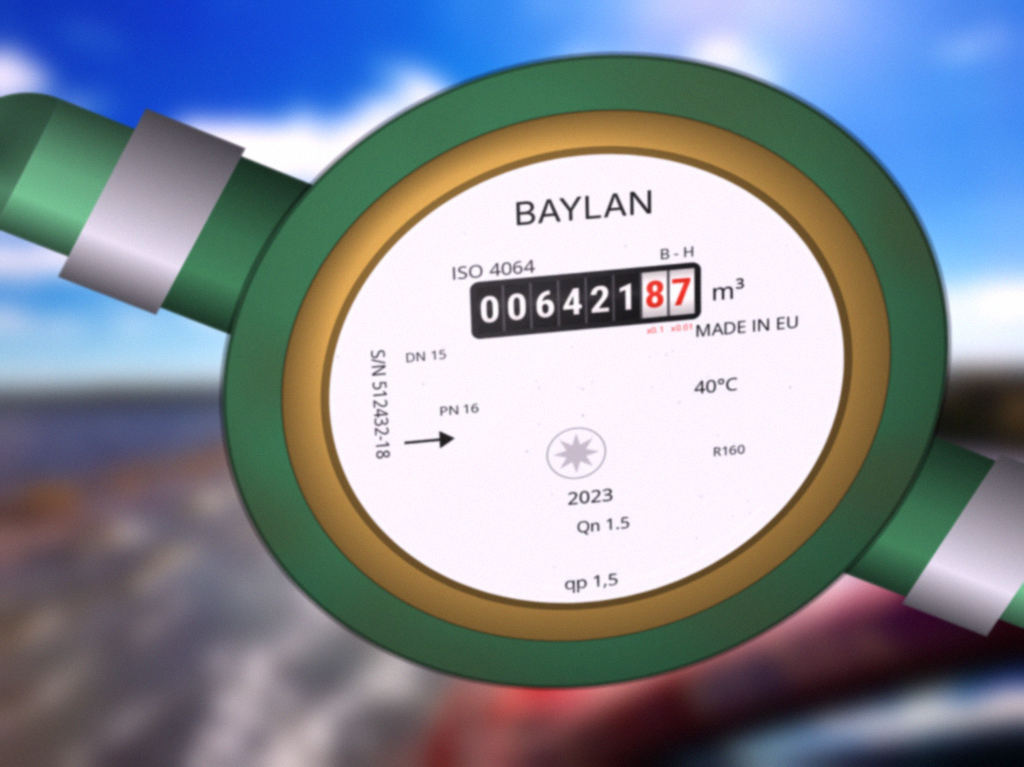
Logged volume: 6421.87 (m³)
